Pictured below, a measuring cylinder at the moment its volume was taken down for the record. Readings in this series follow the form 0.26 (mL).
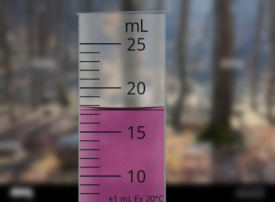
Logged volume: 17.5 (mL)
